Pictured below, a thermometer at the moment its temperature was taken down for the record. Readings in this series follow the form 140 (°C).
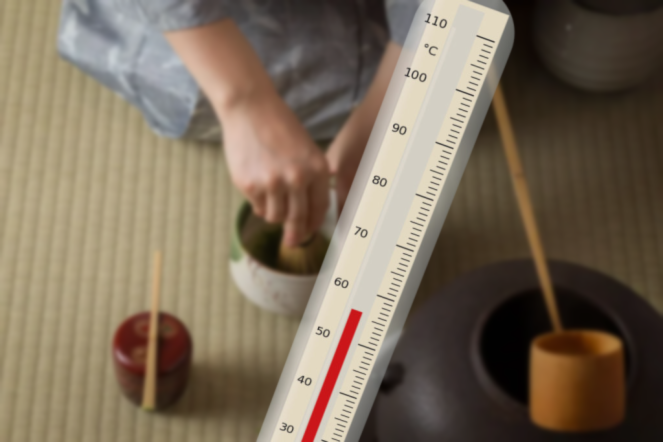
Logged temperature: 56 (°C)
